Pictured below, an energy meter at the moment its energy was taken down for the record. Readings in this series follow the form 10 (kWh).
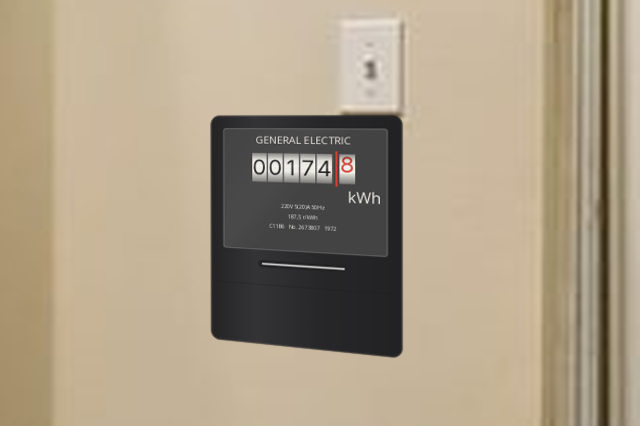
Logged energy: 174.8 (kWh)
